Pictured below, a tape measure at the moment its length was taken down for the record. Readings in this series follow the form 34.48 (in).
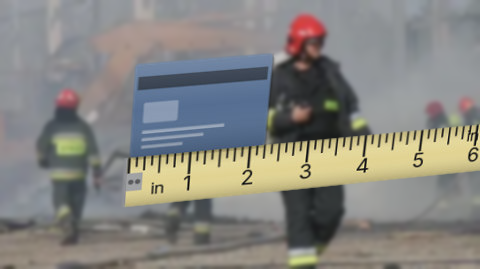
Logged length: 2.25 (in)
